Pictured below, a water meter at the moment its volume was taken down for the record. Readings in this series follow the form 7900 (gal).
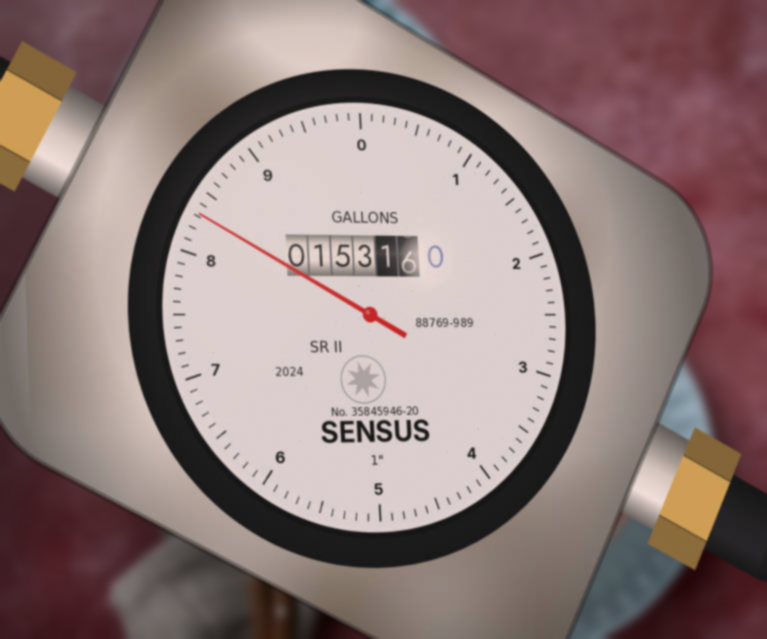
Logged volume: 153158.3 (gal)
